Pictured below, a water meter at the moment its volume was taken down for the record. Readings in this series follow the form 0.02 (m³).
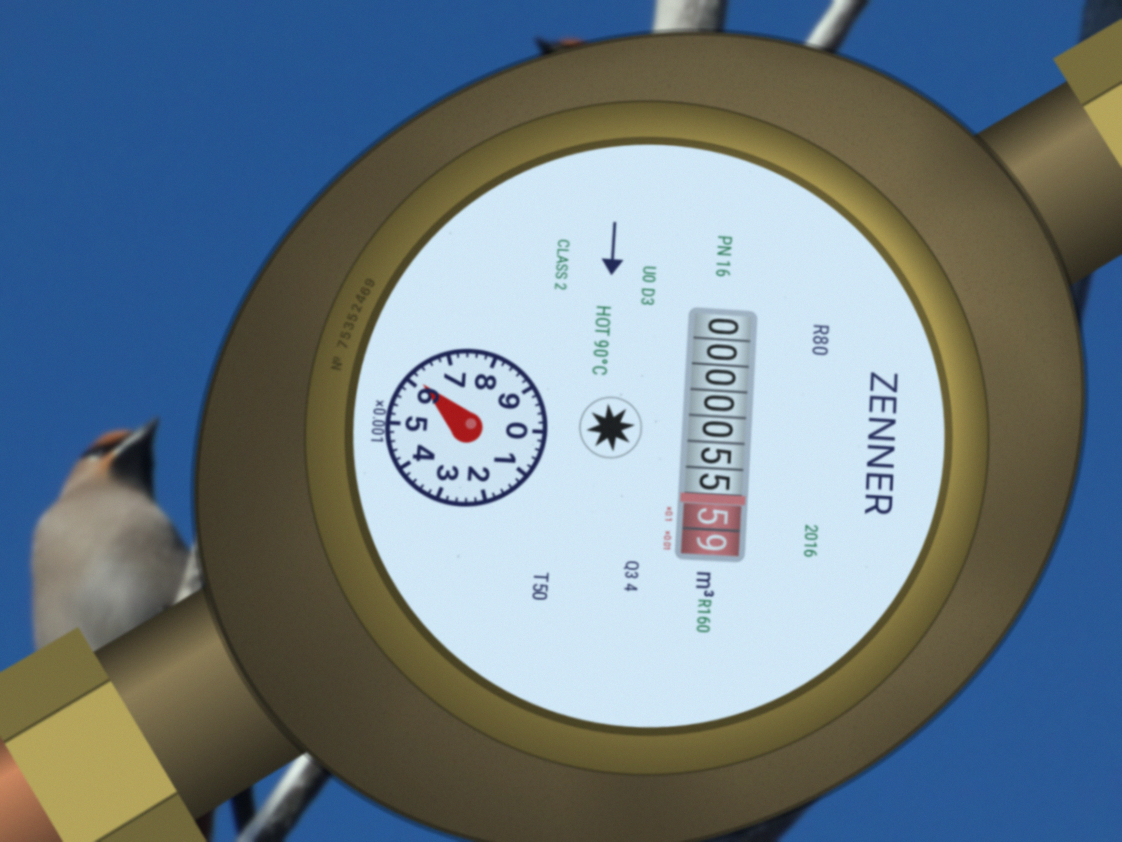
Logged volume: 55.596 (m³)
